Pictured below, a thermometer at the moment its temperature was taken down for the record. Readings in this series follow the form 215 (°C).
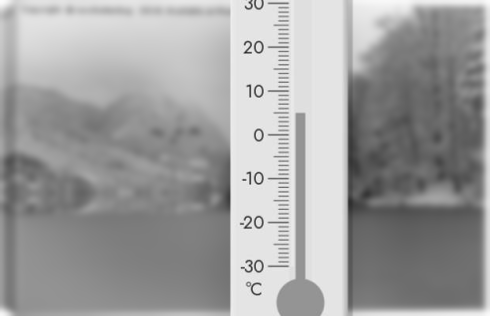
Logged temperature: 5 (°C)
